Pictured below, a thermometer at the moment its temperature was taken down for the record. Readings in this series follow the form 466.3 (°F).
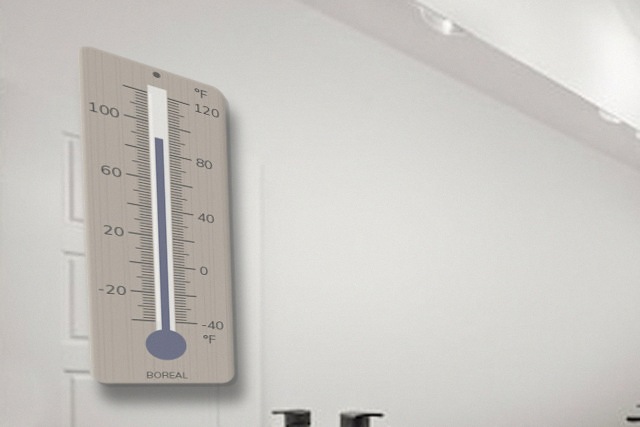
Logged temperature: 90 (°F)
